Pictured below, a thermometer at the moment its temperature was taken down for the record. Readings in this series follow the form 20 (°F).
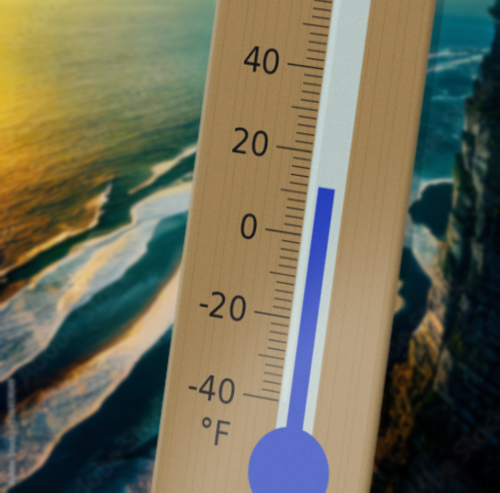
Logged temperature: 12 (°F)
